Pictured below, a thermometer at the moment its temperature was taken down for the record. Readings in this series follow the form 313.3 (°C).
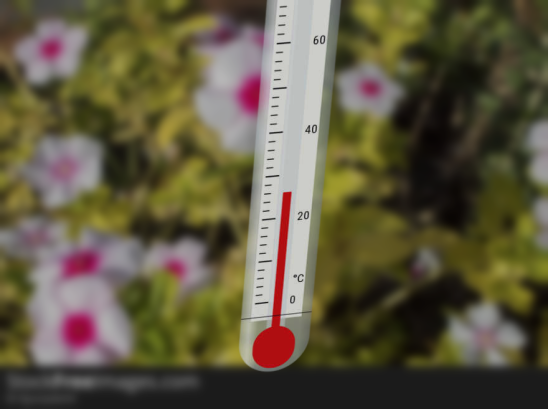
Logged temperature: 26 (°C)
